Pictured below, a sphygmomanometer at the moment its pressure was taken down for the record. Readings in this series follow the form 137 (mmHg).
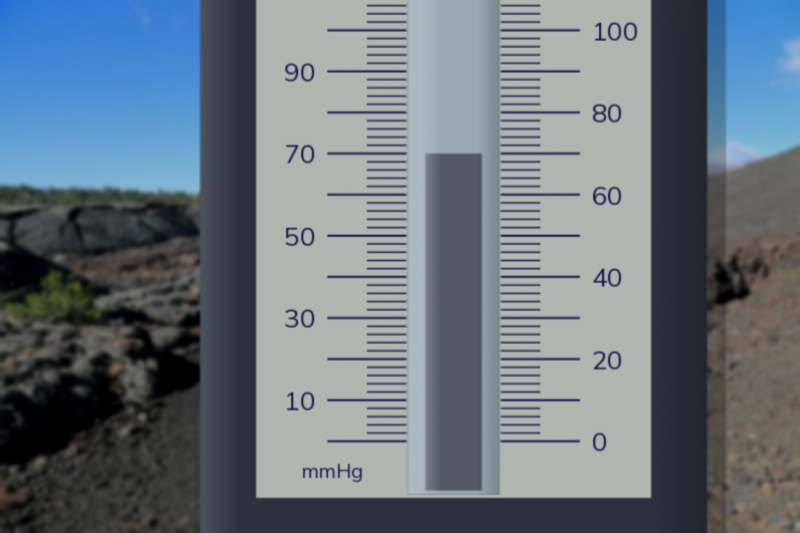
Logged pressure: 70 (mmHg)
